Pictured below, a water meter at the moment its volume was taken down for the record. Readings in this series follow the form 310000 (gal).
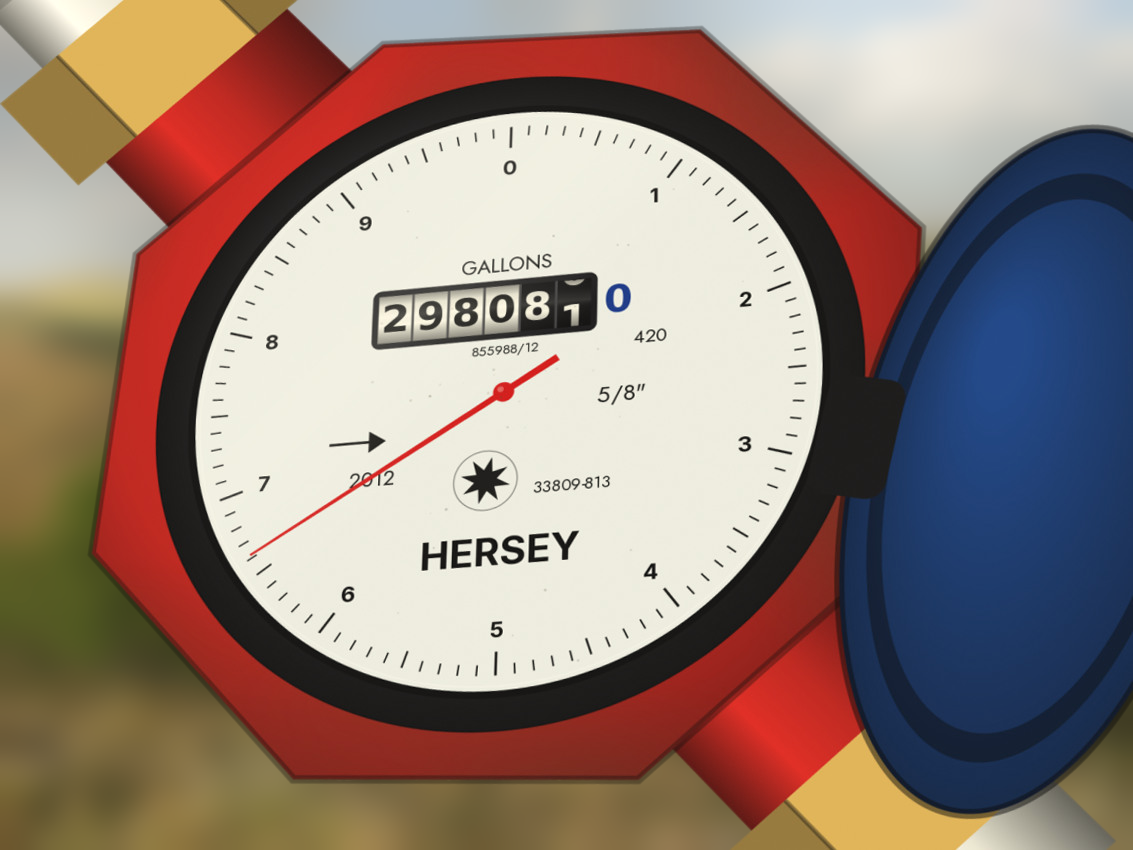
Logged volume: 2980806.6 (gal)
